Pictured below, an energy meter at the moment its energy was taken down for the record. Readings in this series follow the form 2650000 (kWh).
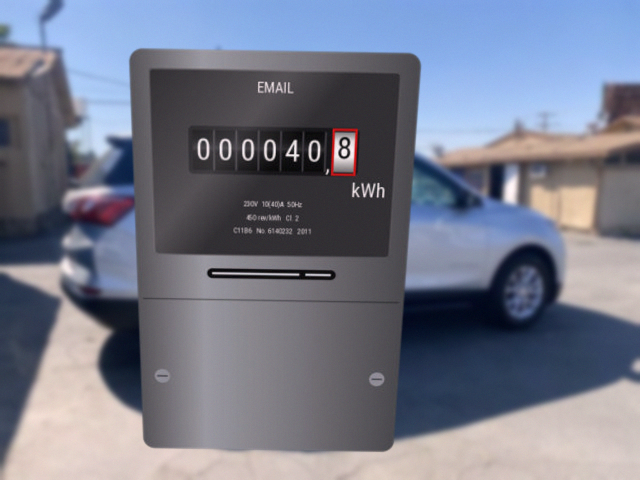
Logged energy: 40.8 (kWh)
